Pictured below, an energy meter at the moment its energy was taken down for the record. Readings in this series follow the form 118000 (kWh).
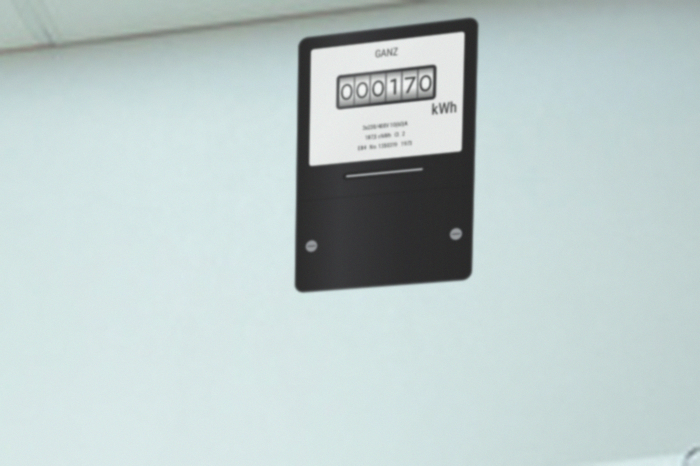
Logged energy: 170 (kWh)
